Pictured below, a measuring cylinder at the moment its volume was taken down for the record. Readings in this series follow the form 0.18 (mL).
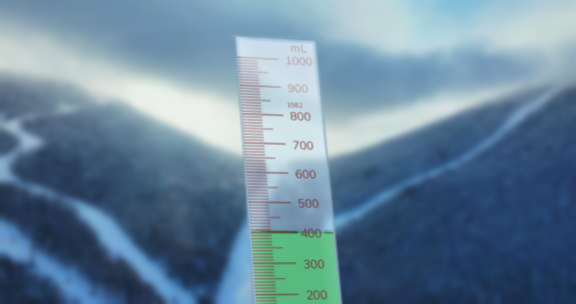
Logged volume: 400 (mL)
